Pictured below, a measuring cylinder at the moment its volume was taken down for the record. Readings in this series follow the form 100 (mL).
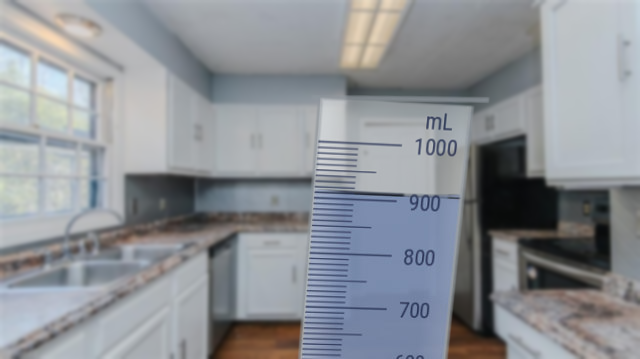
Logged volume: 910 (mL)
